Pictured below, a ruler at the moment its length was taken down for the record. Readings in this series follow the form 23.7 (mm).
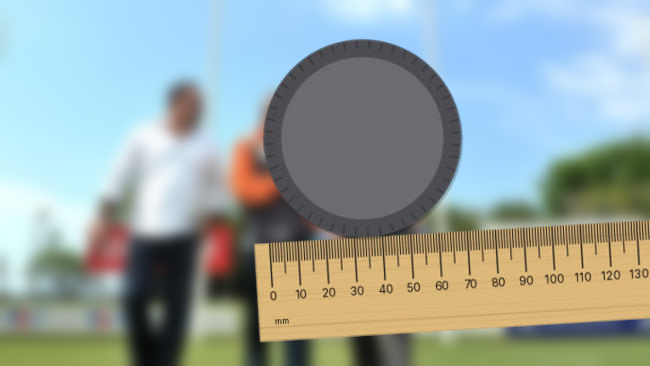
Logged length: 70 (mm)
